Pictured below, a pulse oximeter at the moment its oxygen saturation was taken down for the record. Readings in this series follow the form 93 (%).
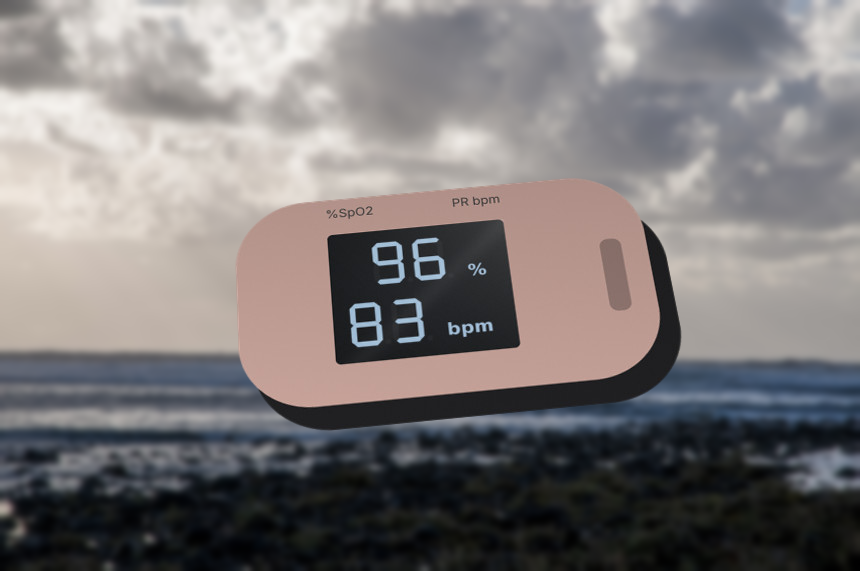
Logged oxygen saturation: 96 (%)
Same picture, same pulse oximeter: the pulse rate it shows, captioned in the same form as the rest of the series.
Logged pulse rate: 83 (bpm)
